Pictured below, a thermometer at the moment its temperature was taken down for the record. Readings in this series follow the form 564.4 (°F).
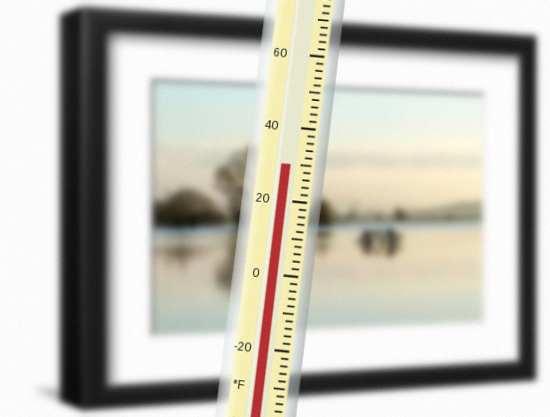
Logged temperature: 30 (°F)
